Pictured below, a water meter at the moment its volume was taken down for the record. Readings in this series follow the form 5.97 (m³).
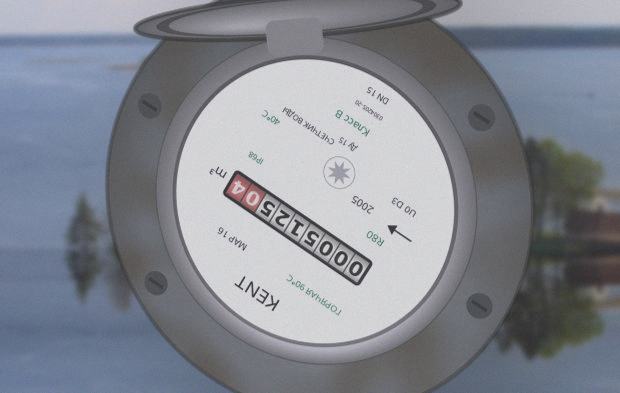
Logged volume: 5125.04 (m³)
